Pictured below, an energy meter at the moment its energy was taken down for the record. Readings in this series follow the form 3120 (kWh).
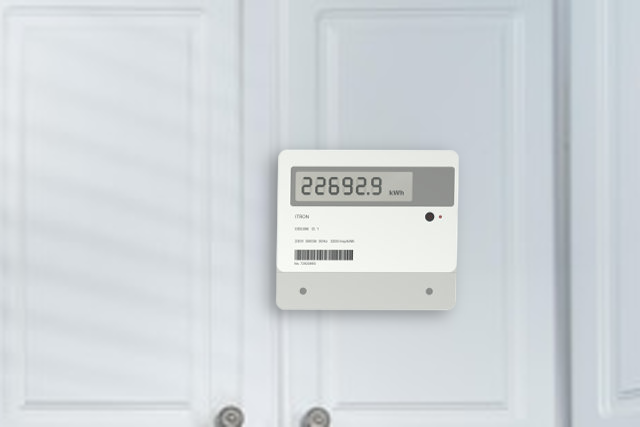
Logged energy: 22692.9 (kWh)
